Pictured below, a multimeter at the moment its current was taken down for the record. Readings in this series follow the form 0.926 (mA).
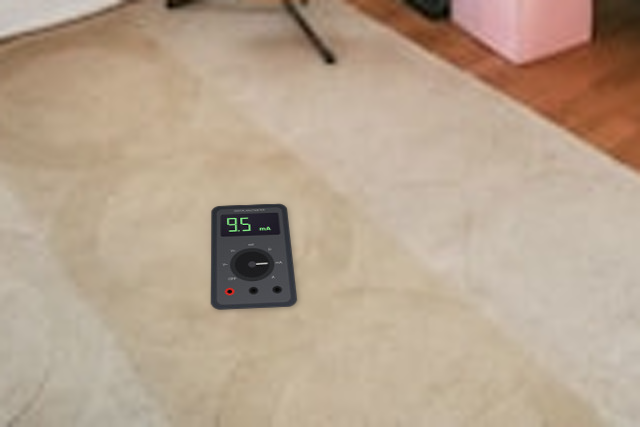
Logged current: 9.5 (mA)
